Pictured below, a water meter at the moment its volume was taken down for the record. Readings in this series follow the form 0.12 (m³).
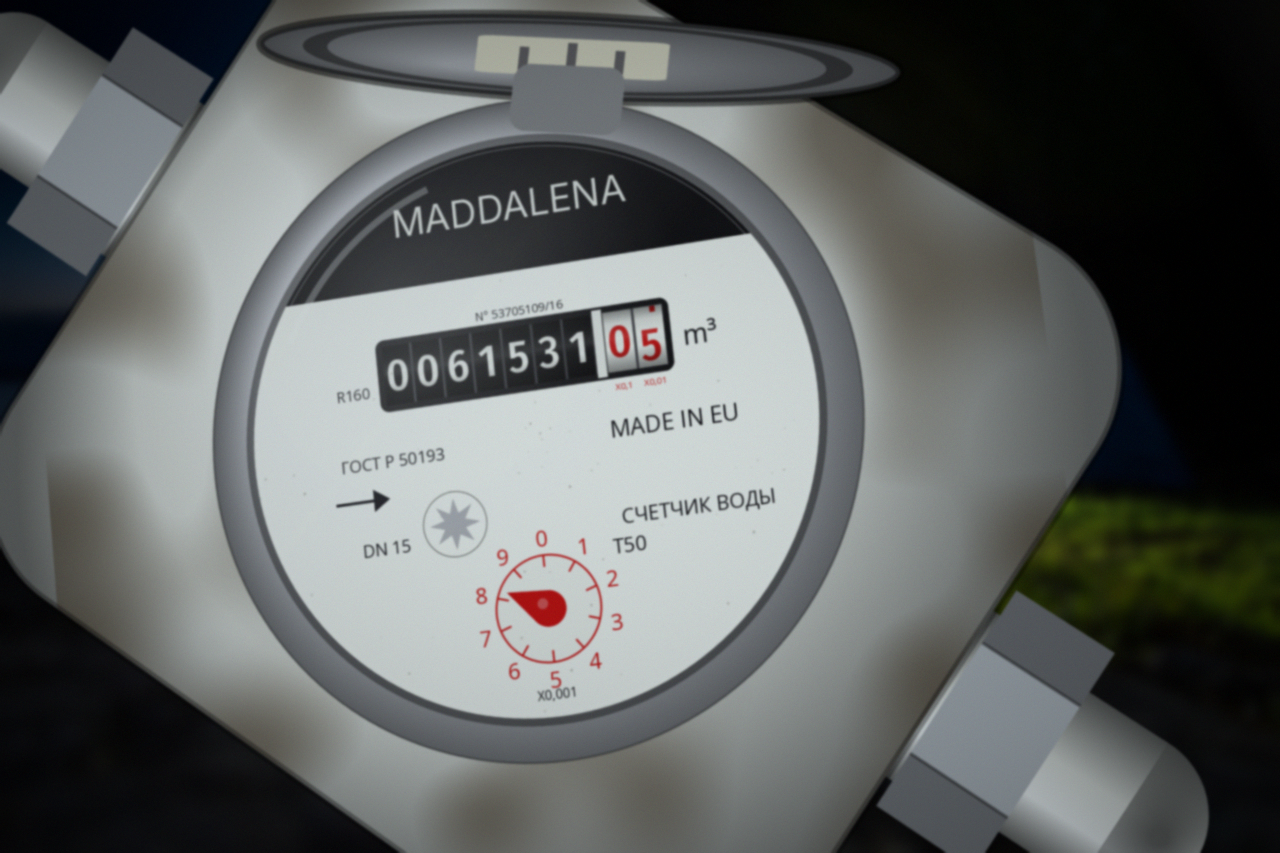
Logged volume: 61531.048 (m³)
